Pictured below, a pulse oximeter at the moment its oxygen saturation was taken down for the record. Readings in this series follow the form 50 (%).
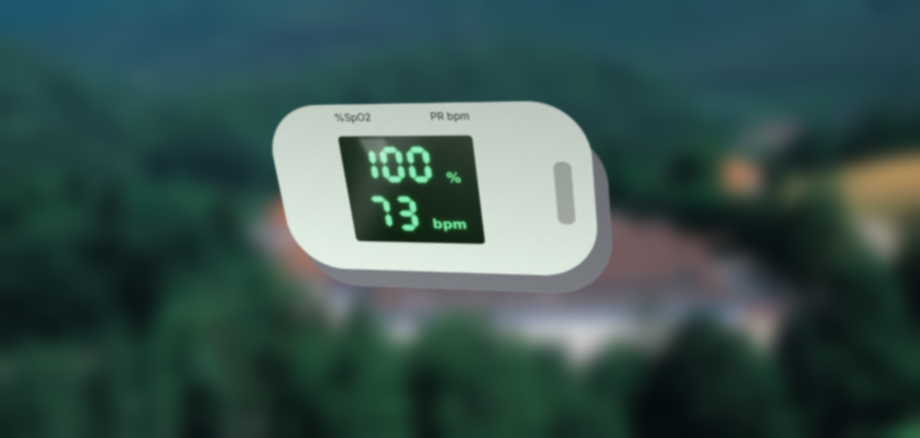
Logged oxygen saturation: 100 (%)
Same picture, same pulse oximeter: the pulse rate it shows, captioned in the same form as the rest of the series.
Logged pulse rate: 73 (bpm)
